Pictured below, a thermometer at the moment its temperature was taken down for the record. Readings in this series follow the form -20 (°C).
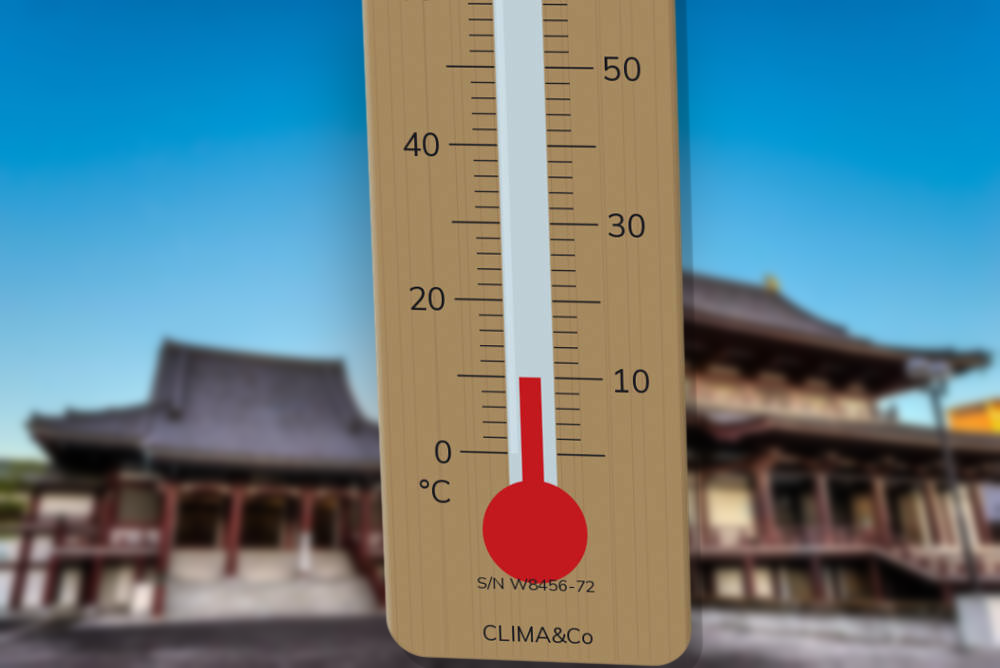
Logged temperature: 10 (°C)
